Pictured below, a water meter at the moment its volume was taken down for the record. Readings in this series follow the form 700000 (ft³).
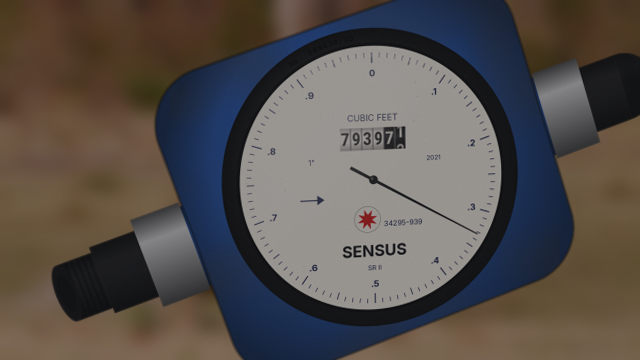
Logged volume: 793971.33 (ft³)
